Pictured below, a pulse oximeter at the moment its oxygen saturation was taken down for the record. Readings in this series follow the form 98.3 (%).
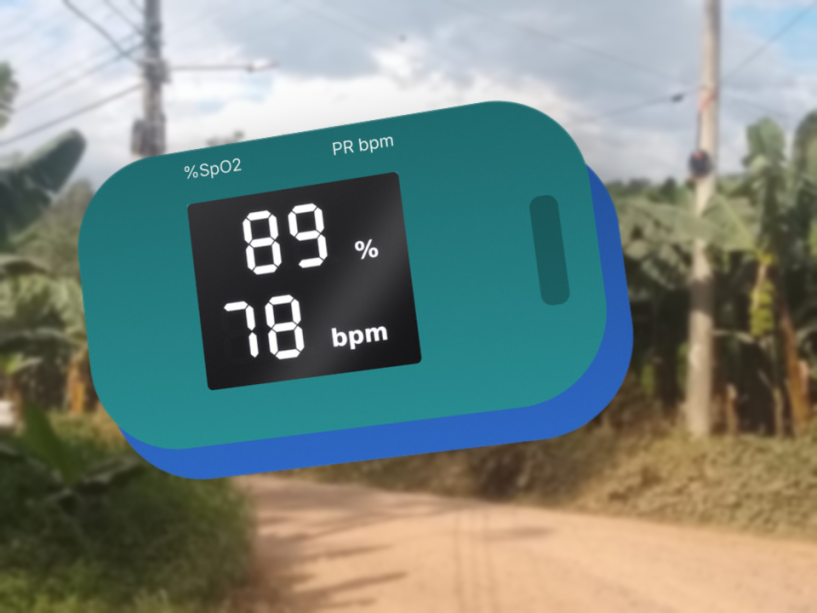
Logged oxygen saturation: 89 (%)
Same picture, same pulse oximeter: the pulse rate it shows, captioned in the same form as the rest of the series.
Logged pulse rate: 78 (bpm)
